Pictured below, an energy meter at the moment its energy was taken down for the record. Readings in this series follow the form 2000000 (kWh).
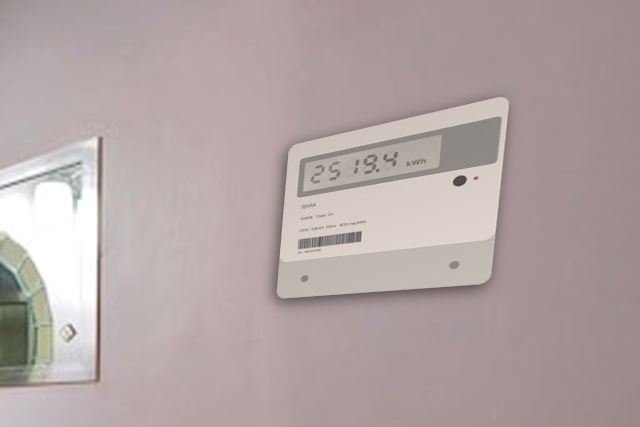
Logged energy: 2519.4 (kWh)
